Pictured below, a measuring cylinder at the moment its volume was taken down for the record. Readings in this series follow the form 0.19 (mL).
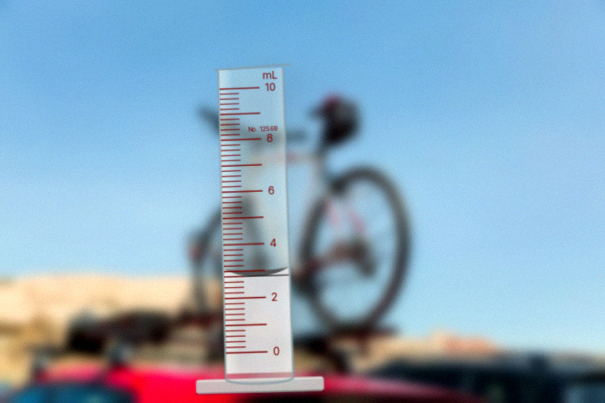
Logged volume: 2.8 (mL)
